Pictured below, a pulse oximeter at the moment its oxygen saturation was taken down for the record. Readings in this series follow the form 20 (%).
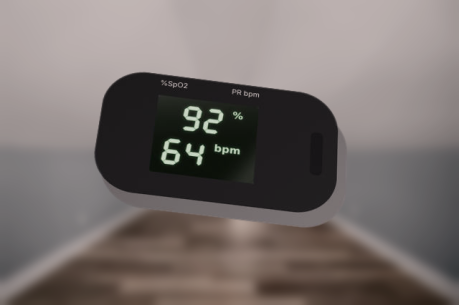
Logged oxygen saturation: 92 (%)
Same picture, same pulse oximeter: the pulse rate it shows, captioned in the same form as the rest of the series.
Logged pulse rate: 64 (bpm)
